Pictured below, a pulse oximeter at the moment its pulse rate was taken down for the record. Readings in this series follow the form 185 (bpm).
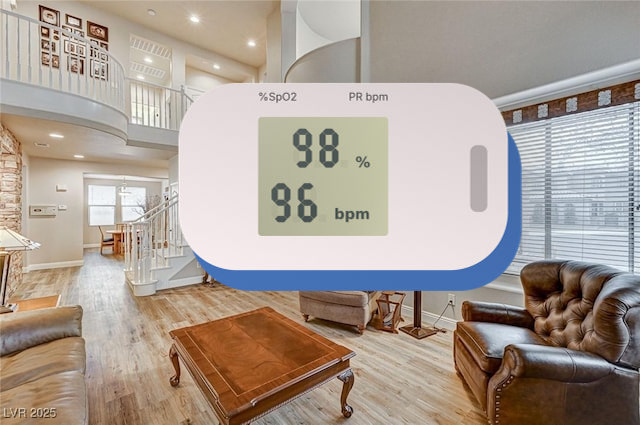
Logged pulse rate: 96 (bpm)
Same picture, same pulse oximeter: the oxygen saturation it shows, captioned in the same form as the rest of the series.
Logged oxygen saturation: 98 (%)
